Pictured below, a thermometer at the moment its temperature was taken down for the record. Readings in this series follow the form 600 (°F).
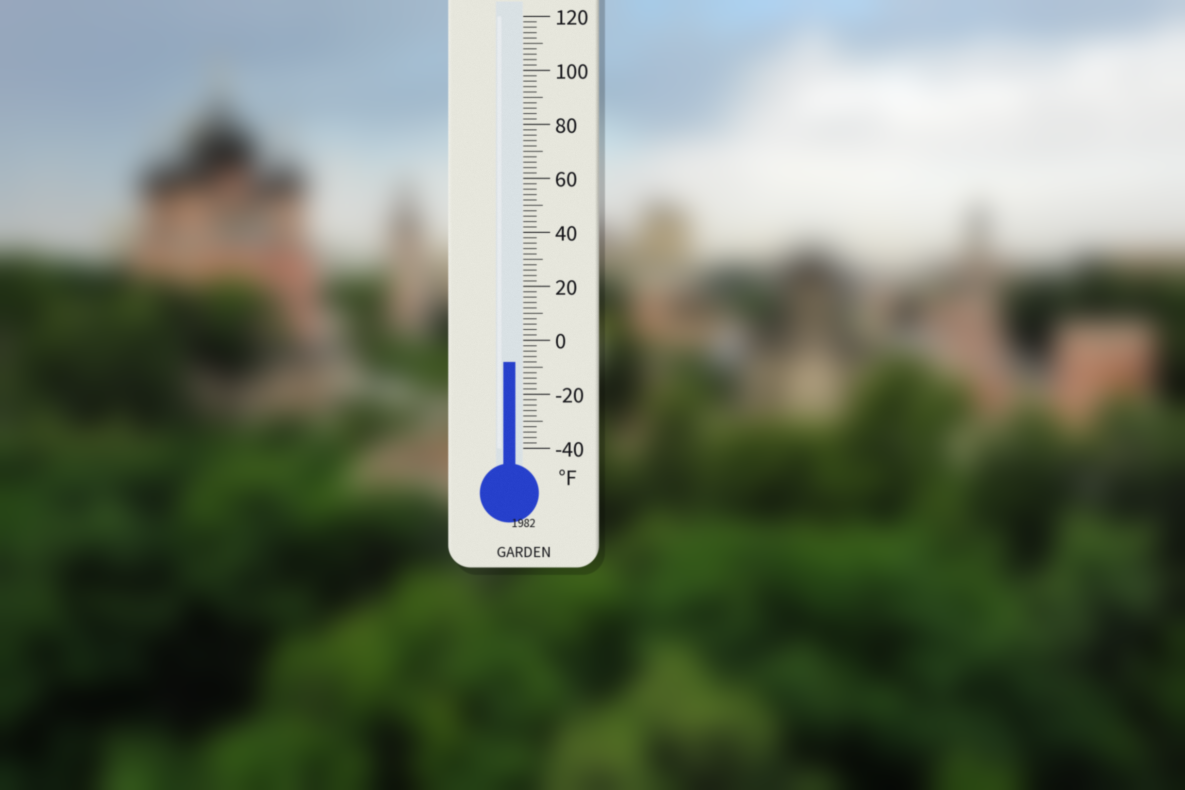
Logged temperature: -8 (°F)
